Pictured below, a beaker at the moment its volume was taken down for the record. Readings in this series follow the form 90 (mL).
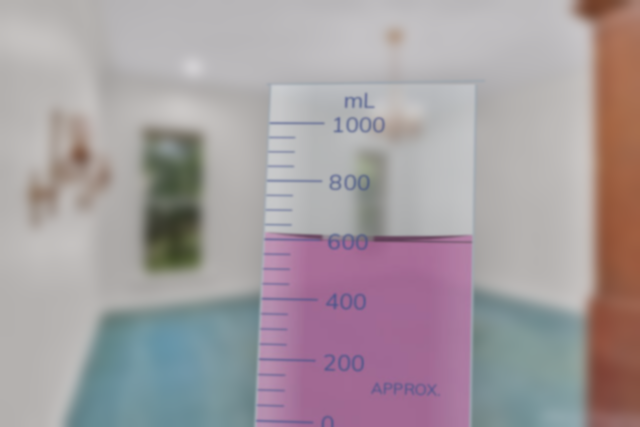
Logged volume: 600 (mL)
